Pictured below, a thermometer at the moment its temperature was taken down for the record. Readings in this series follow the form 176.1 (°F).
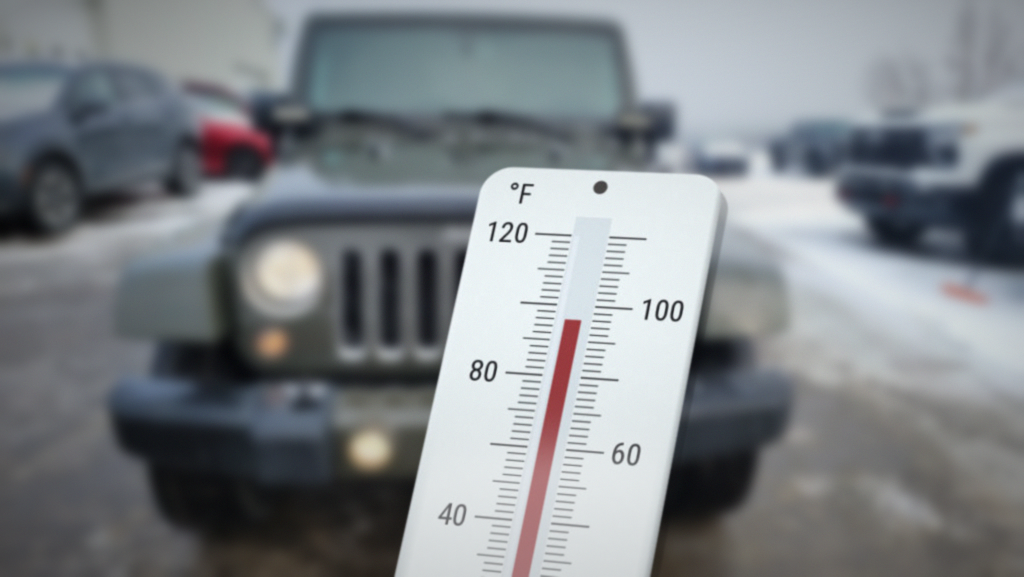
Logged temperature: 96 (°F)
